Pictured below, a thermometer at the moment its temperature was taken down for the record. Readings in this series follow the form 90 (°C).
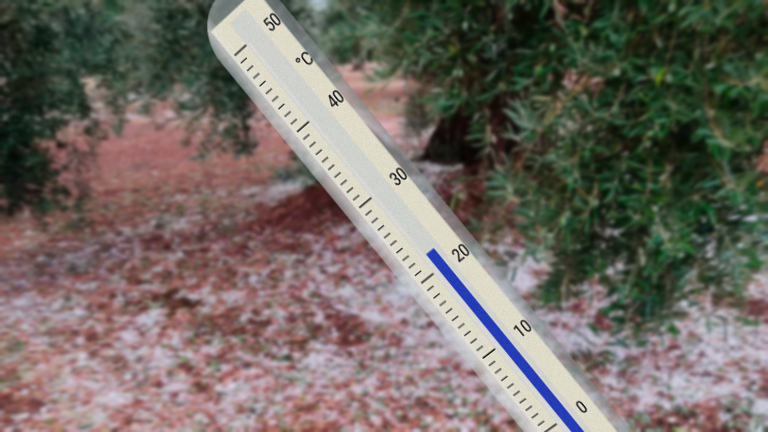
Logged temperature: 22 (°C)
